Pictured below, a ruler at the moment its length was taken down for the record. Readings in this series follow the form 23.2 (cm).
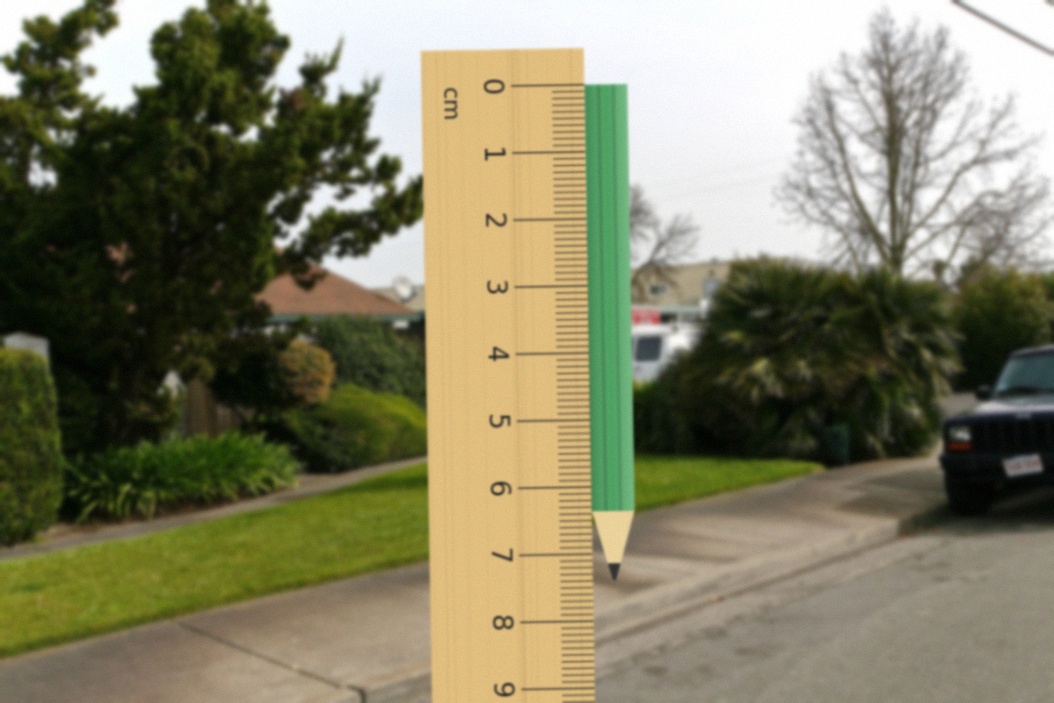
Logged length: 7.4 (cm)
